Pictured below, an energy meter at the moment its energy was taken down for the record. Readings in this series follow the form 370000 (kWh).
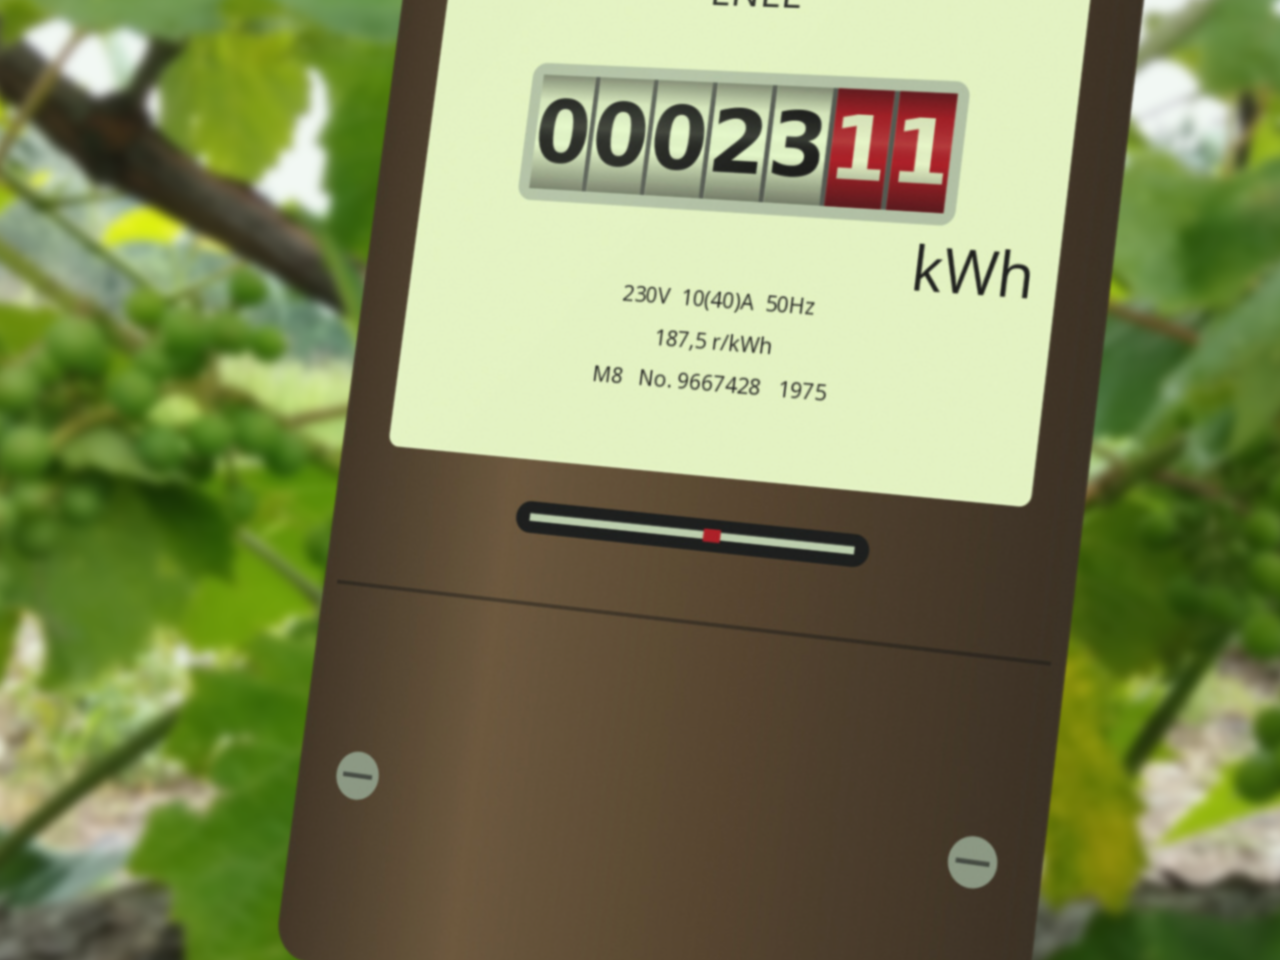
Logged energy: 23.11 (kWh)
